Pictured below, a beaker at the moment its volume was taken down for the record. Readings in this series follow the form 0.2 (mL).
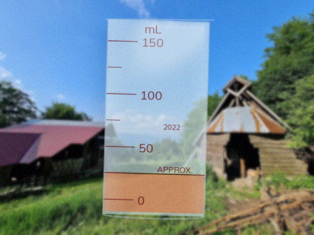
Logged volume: 25 (mL)
